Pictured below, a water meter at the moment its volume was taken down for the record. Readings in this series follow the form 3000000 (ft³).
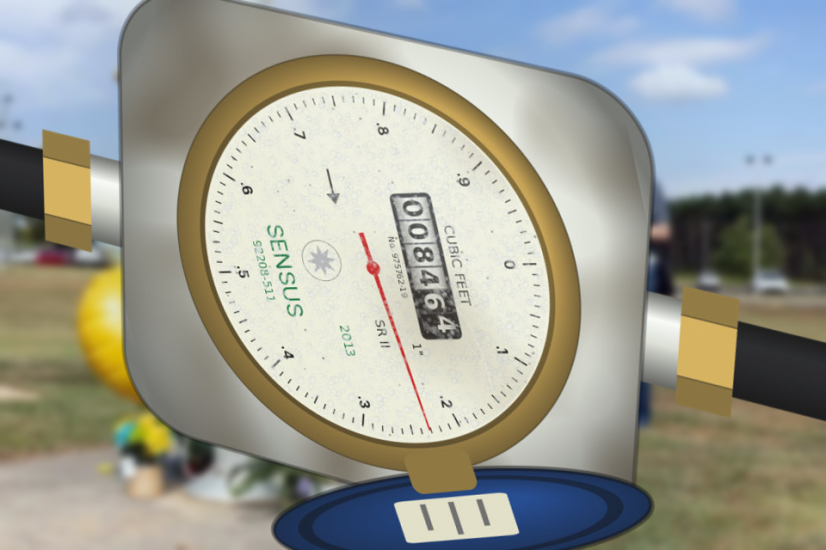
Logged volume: 8464.23 (ft³)
